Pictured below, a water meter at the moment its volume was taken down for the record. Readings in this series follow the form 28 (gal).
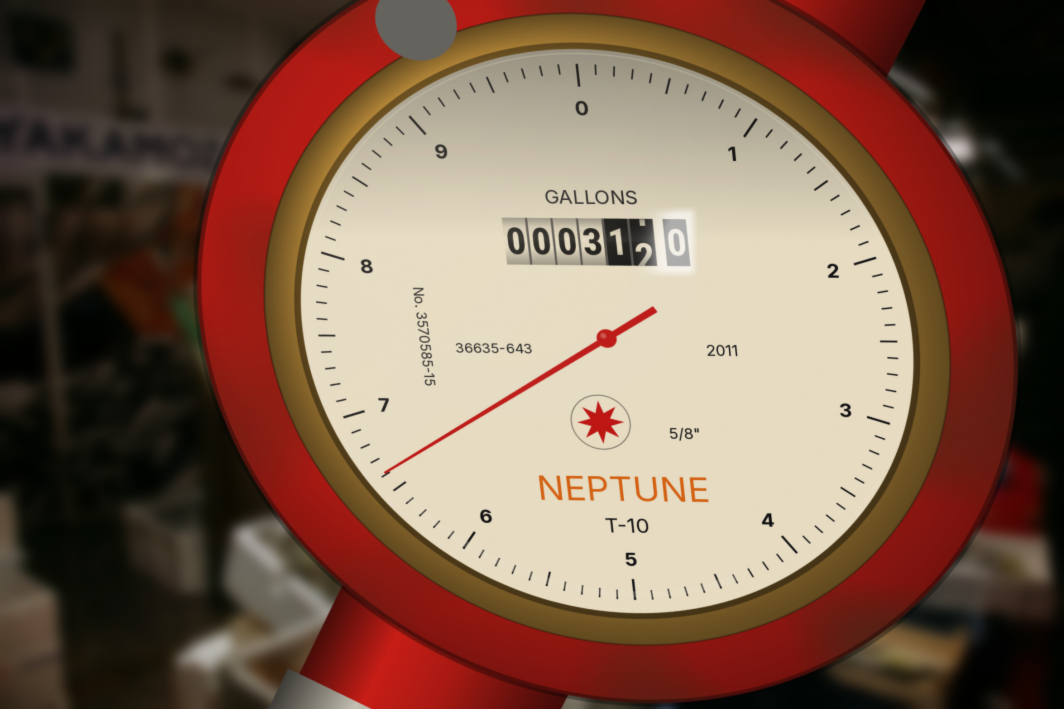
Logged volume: 3116.6 (gal)
